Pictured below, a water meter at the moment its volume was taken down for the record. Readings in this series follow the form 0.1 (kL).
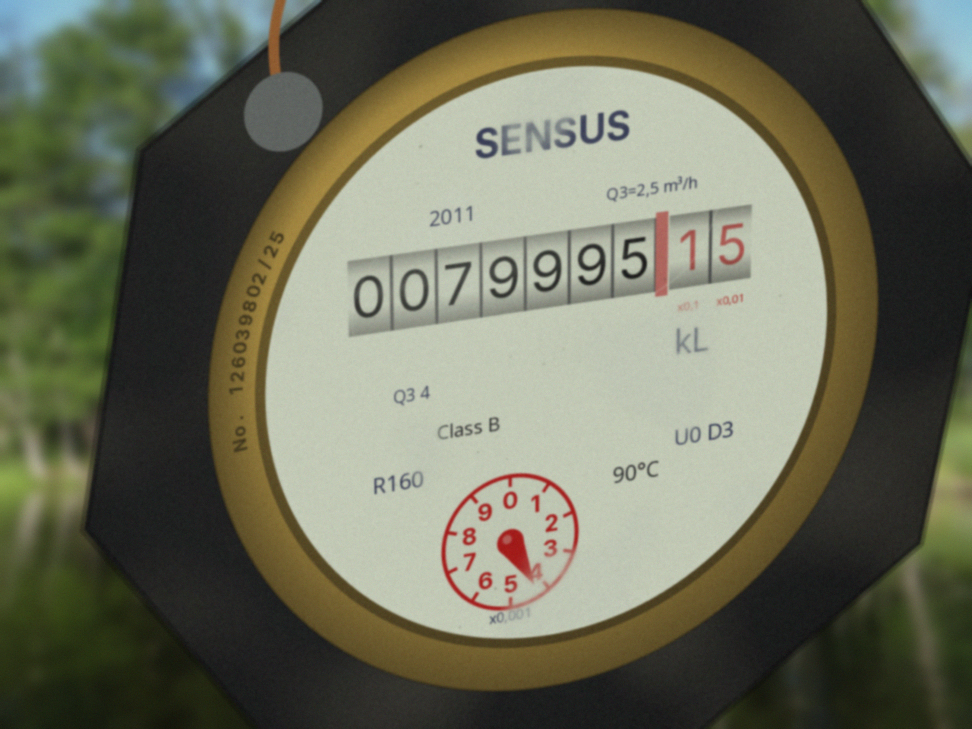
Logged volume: 79995.154 (kL)
